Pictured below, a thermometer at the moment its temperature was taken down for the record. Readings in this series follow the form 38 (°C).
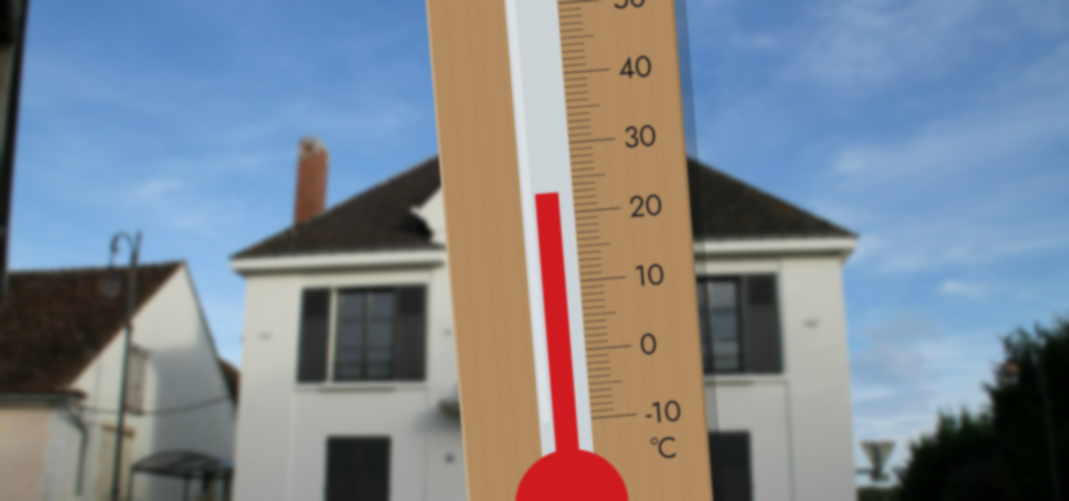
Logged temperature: 23 (°C)
